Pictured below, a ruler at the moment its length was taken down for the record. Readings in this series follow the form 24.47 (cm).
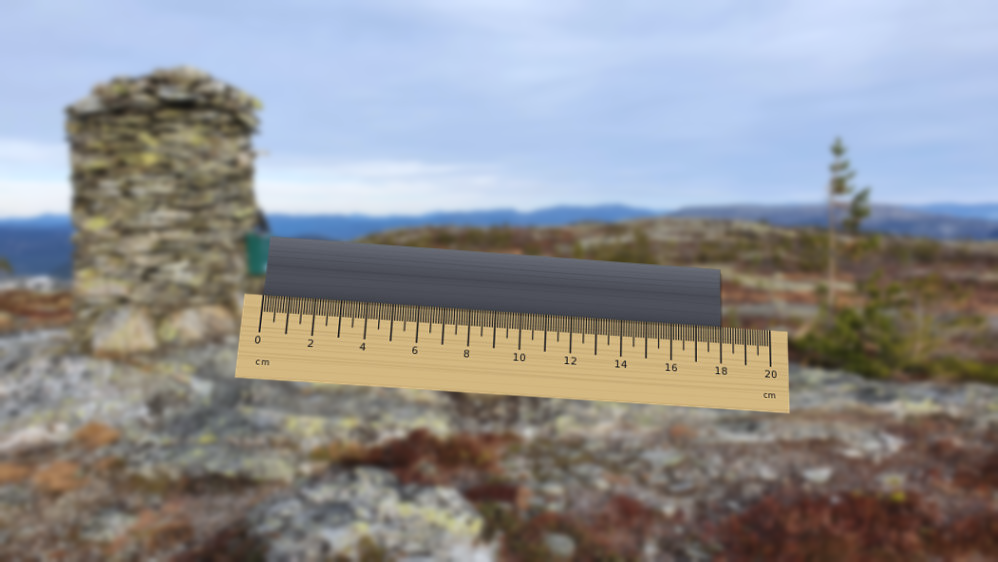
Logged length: 18 (cm)
